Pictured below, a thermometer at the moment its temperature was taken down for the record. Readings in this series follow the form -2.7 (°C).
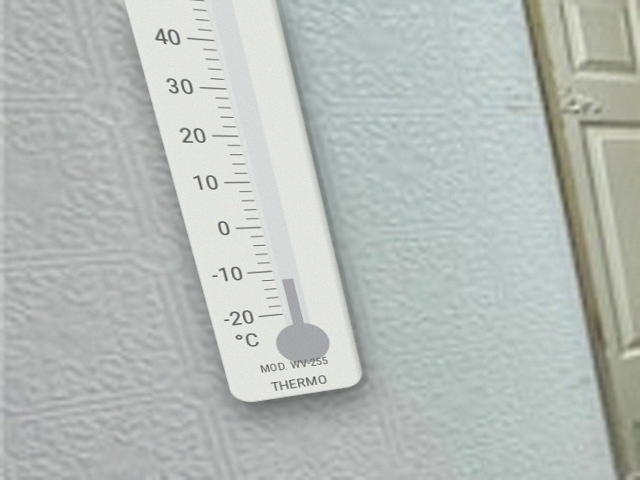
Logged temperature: -12 (°C)
